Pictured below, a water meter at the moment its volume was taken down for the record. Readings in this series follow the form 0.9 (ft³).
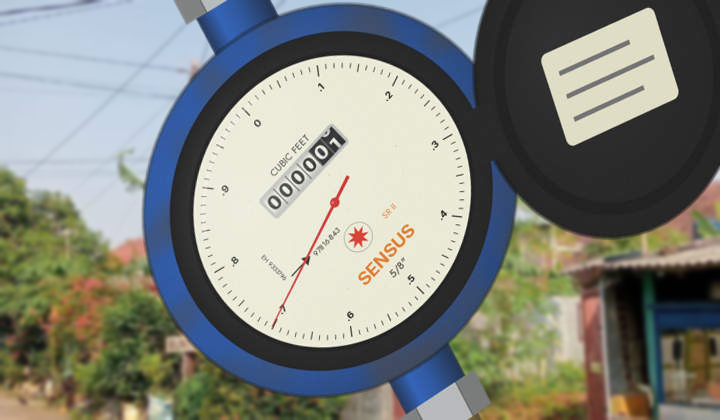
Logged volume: 0.70 (ft³)
